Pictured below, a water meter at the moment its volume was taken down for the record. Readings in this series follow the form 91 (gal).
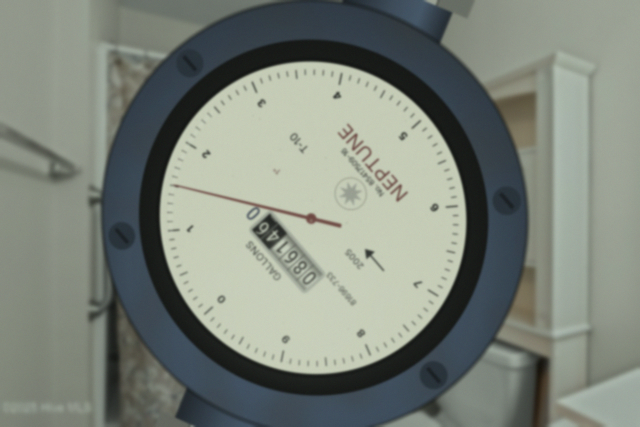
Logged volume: 861461.5 (gal)
